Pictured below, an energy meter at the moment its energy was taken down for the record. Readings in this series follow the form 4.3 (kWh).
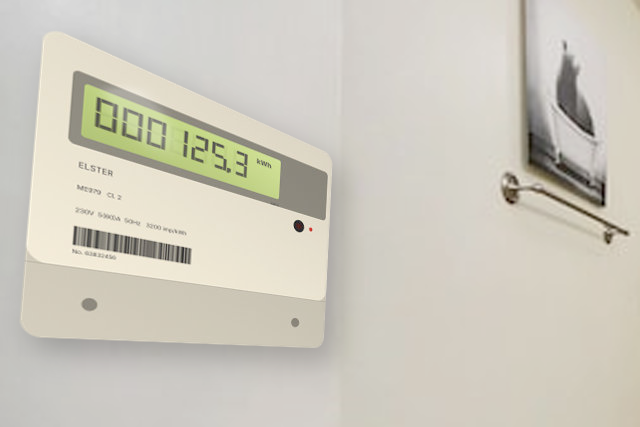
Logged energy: 125.3 (kWh)
